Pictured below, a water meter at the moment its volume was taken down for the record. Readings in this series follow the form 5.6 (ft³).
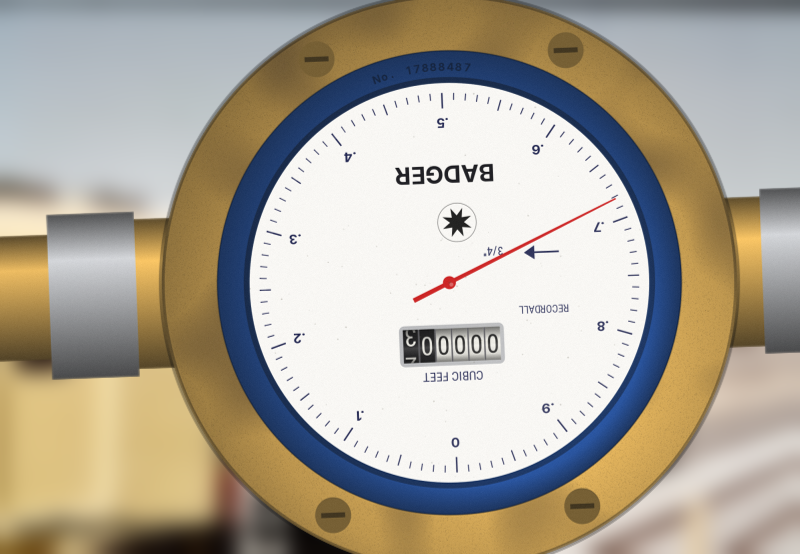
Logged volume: 2.68 (ft³)
